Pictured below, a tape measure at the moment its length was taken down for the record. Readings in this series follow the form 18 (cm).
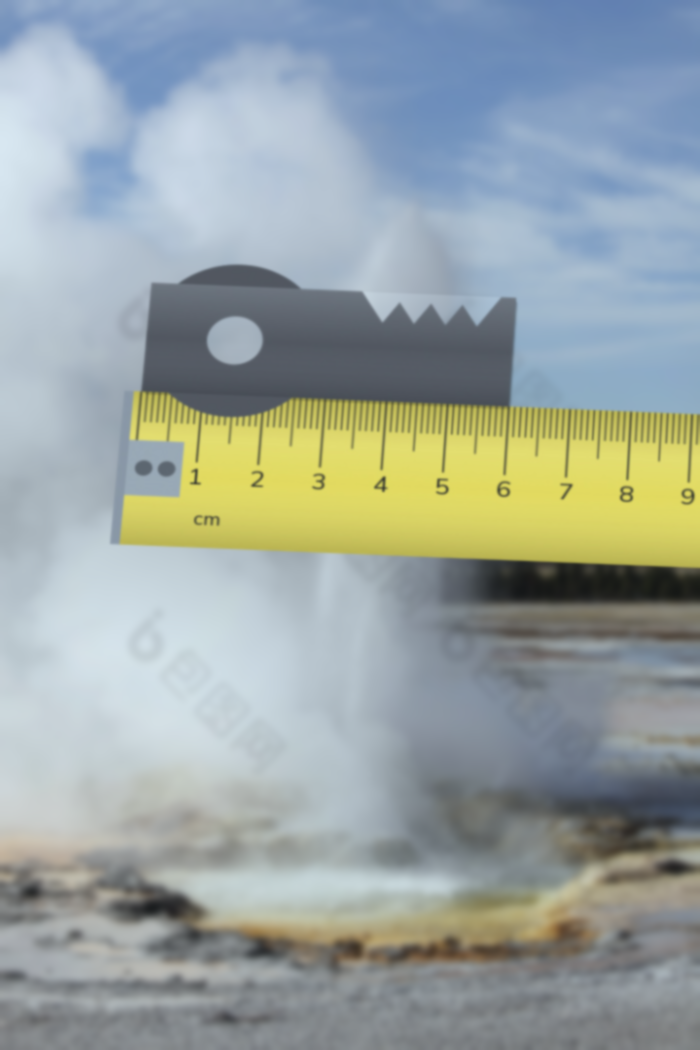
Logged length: 6 (cm)
